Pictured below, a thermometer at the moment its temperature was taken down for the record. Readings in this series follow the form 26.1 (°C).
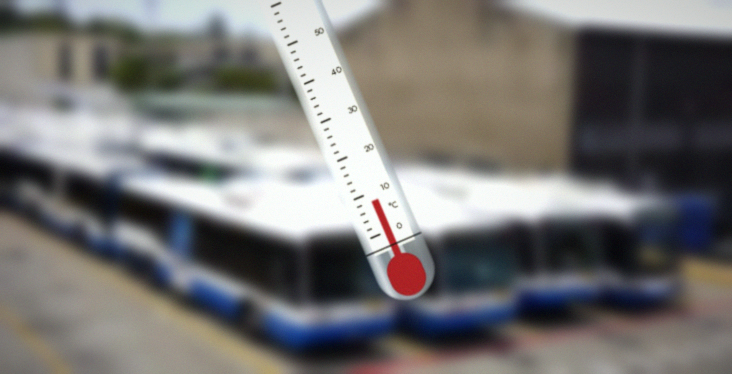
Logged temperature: 8 (°C)
